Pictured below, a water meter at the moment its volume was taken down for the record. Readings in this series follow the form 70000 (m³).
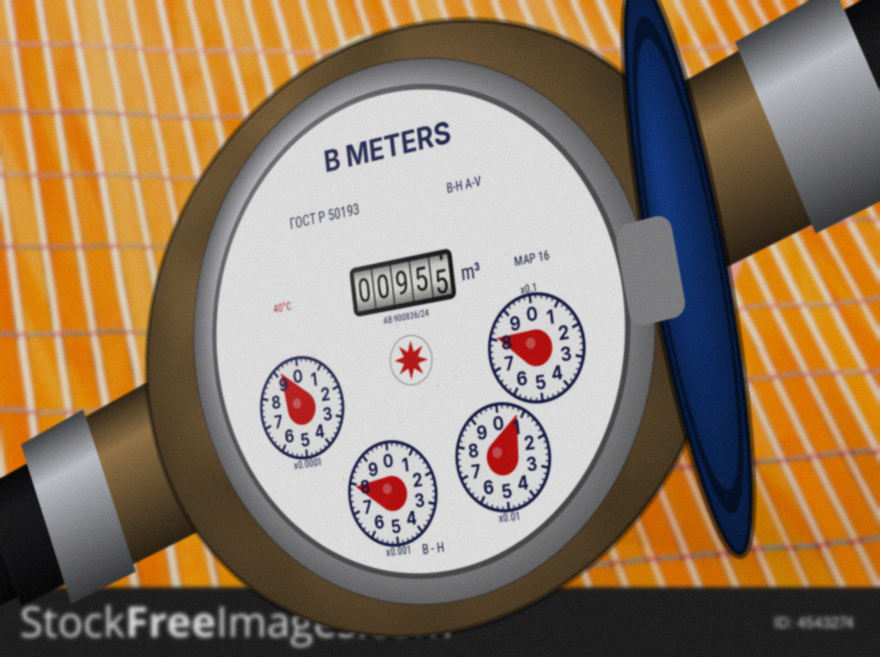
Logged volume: 954.8079 (m³)
